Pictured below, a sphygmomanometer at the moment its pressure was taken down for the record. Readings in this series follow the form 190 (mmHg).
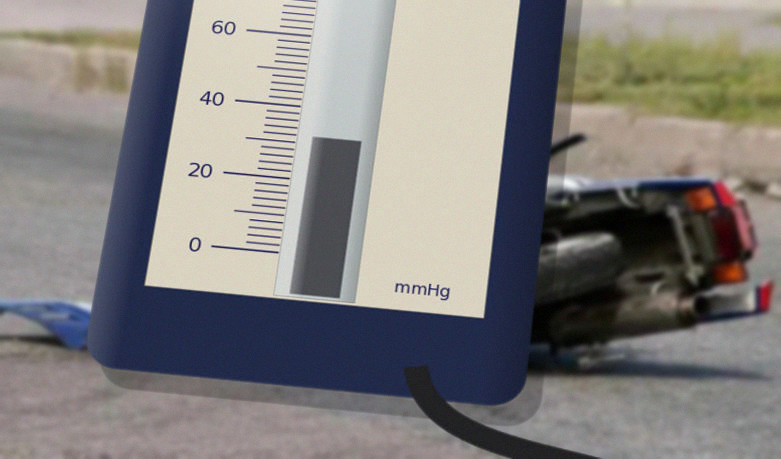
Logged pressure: 32 (mmHg)
